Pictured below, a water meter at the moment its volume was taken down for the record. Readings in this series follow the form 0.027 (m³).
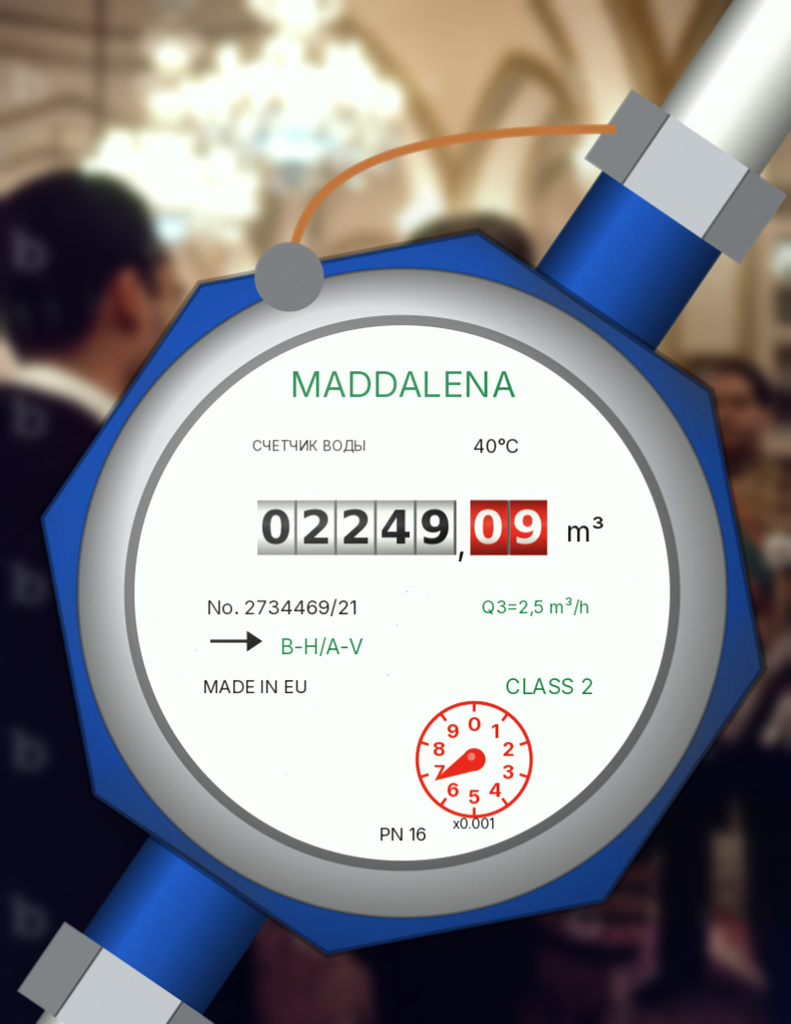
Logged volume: 2249.096 (m³)
